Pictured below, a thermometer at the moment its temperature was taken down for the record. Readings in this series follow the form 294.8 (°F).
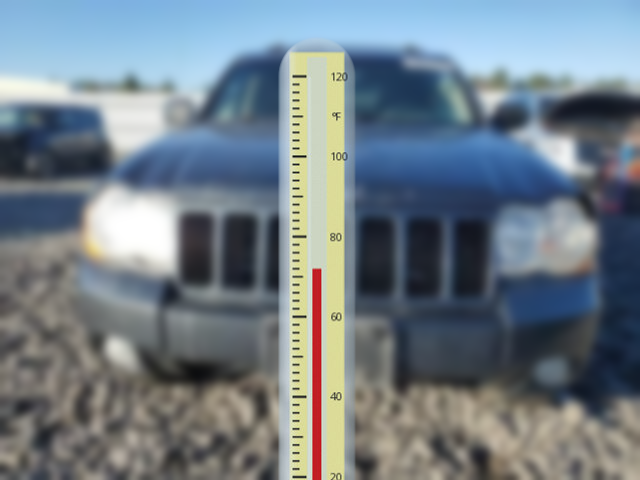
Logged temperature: 72 (°F)
